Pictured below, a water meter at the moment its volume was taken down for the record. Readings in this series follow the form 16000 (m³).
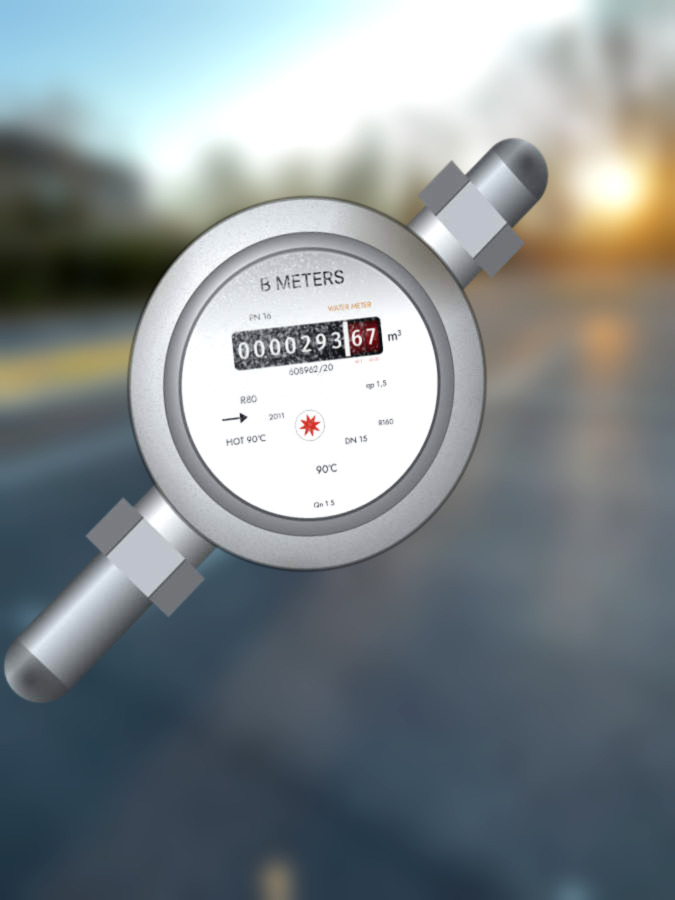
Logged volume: 293.67 (m³)
